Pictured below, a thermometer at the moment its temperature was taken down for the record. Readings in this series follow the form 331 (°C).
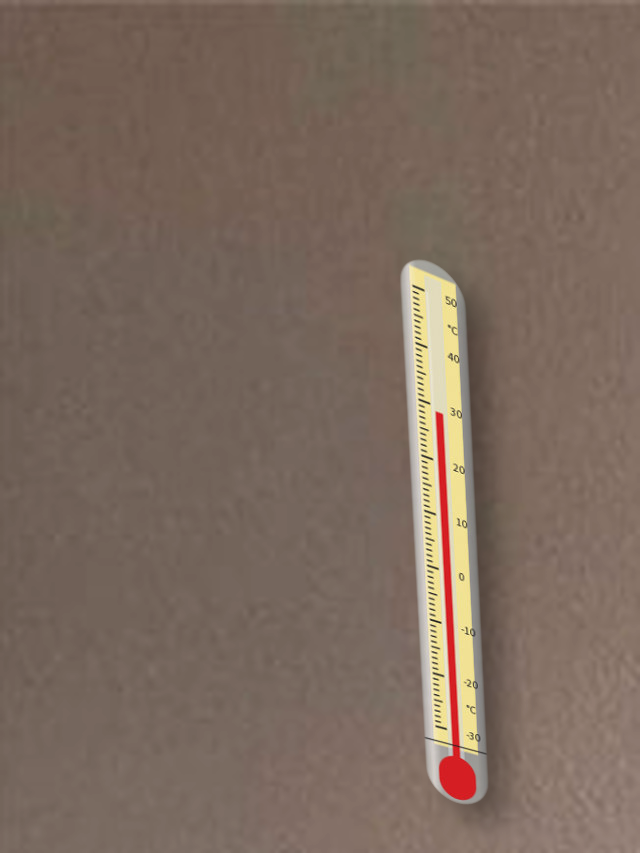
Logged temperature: 29 (°C)
